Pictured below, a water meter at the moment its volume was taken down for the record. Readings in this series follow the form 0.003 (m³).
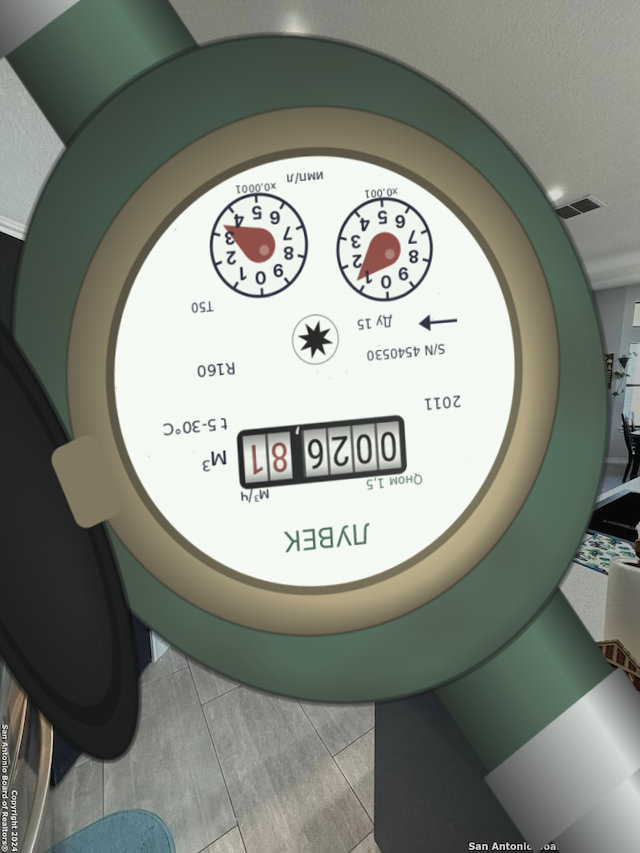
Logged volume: 26.8113 (m³)
